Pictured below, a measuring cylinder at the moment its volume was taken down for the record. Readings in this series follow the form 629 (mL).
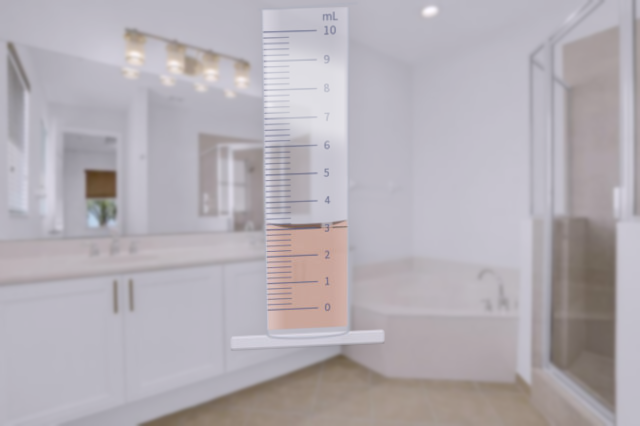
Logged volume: 3 (mL)
